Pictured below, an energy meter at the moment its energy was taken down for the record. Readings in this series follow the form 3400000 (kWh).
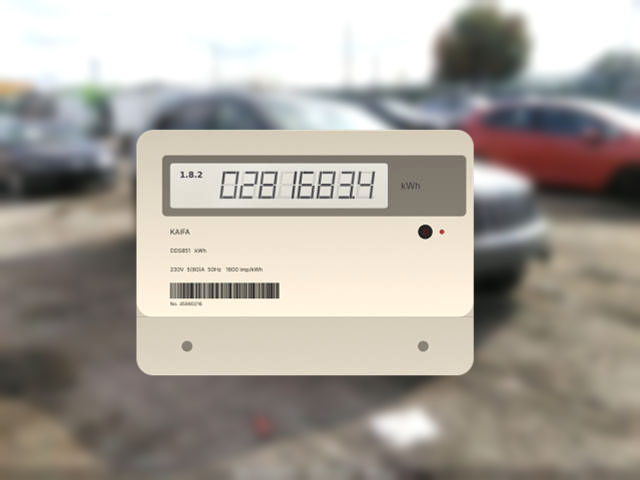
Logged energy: 281683.4 (kWh)
